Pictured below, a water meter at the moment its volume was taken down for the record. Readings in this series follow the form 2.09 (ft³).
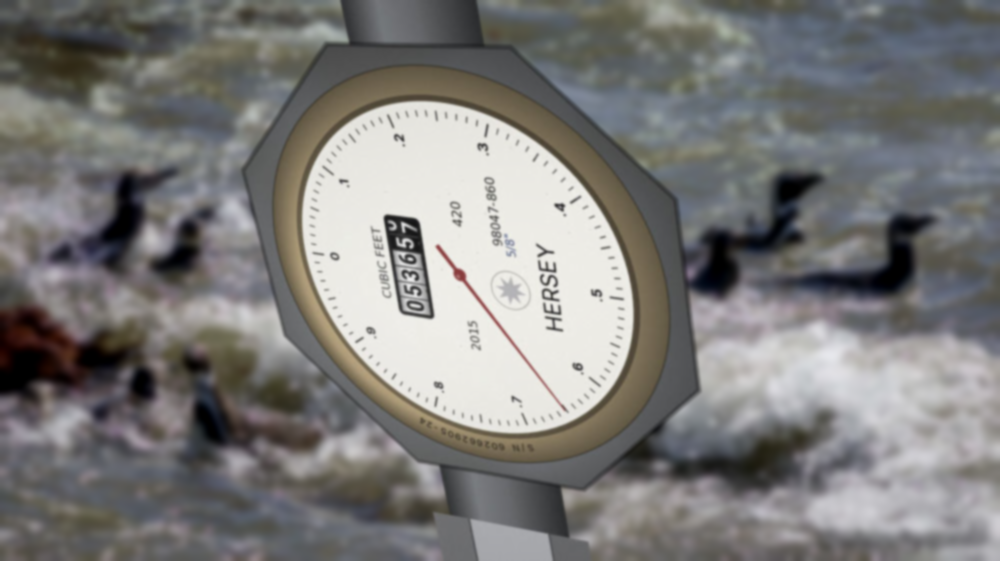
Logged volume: 53656.65 (ft³)
